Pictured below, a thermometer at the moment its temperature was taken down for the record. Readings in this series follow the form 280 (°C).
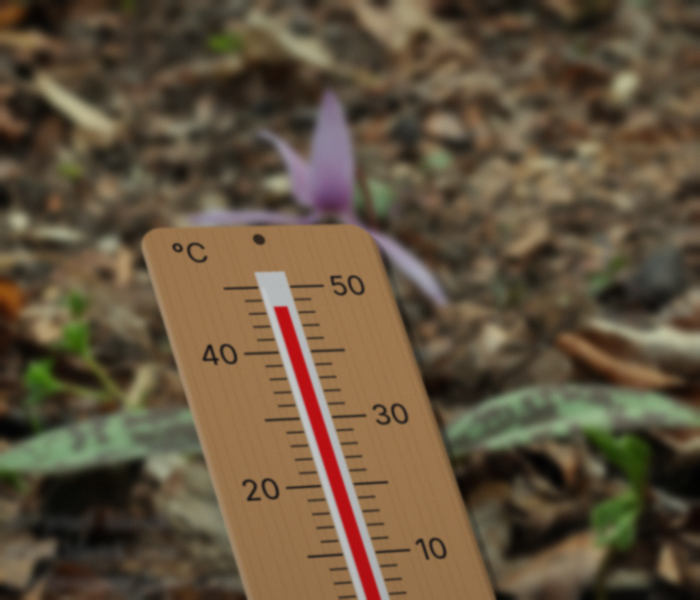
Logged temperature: 47 (°C)
